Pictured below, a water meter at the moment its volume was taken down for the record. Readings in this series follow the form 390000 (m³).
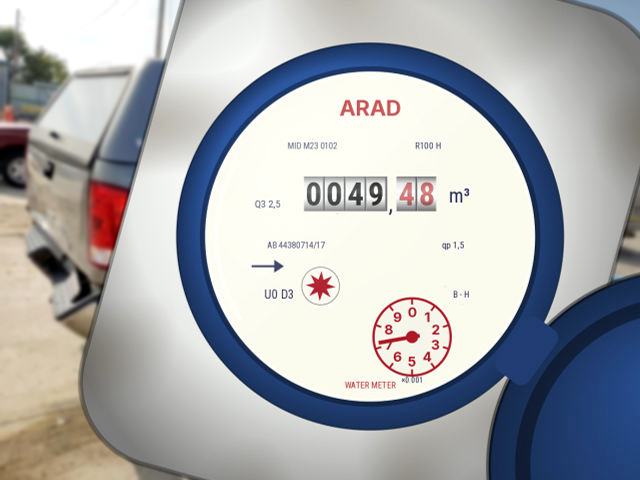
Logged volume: 49.487 (m³)
